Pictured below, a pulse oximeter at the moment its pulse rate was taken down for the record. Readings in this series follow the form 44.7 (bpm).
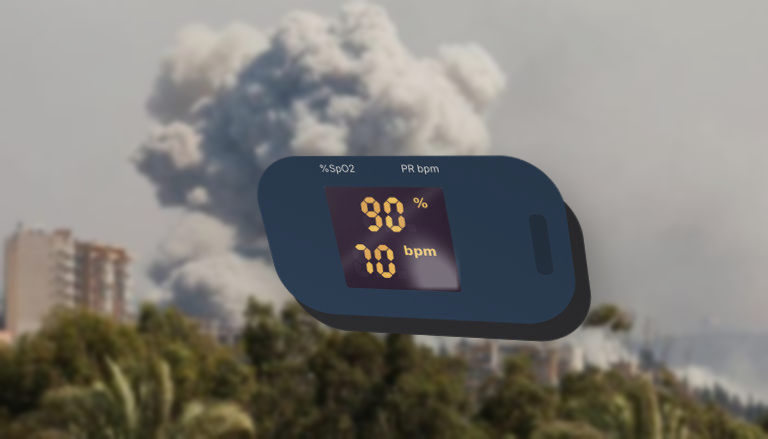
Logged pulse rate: 70 (bpm)
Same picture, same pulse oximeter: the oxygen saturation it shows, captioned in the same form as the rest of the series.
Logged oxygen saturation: 90 (%)
